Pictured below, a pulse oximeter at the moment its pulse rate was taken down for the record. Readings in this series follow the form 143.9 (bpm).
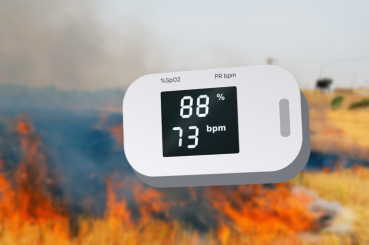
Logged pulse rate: 73 (bpm)
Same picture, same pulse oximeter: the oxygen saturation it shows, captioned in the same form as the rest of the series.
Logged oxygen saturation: 88 (%)
